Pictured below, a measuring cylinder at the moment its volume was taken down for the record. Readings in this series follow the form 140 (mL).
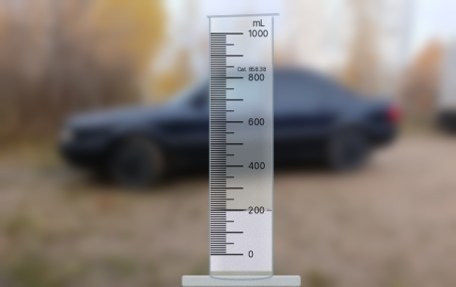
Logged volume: 200 (mL)
